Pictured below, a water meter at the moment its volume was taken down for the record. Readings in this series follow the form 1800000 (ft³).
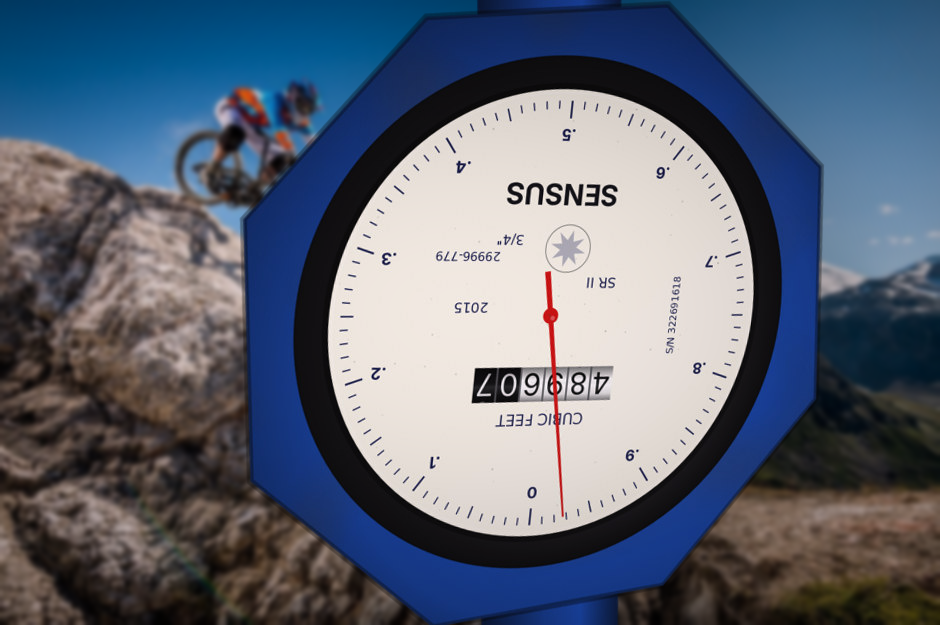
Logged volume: 489606.97 (ft³)
